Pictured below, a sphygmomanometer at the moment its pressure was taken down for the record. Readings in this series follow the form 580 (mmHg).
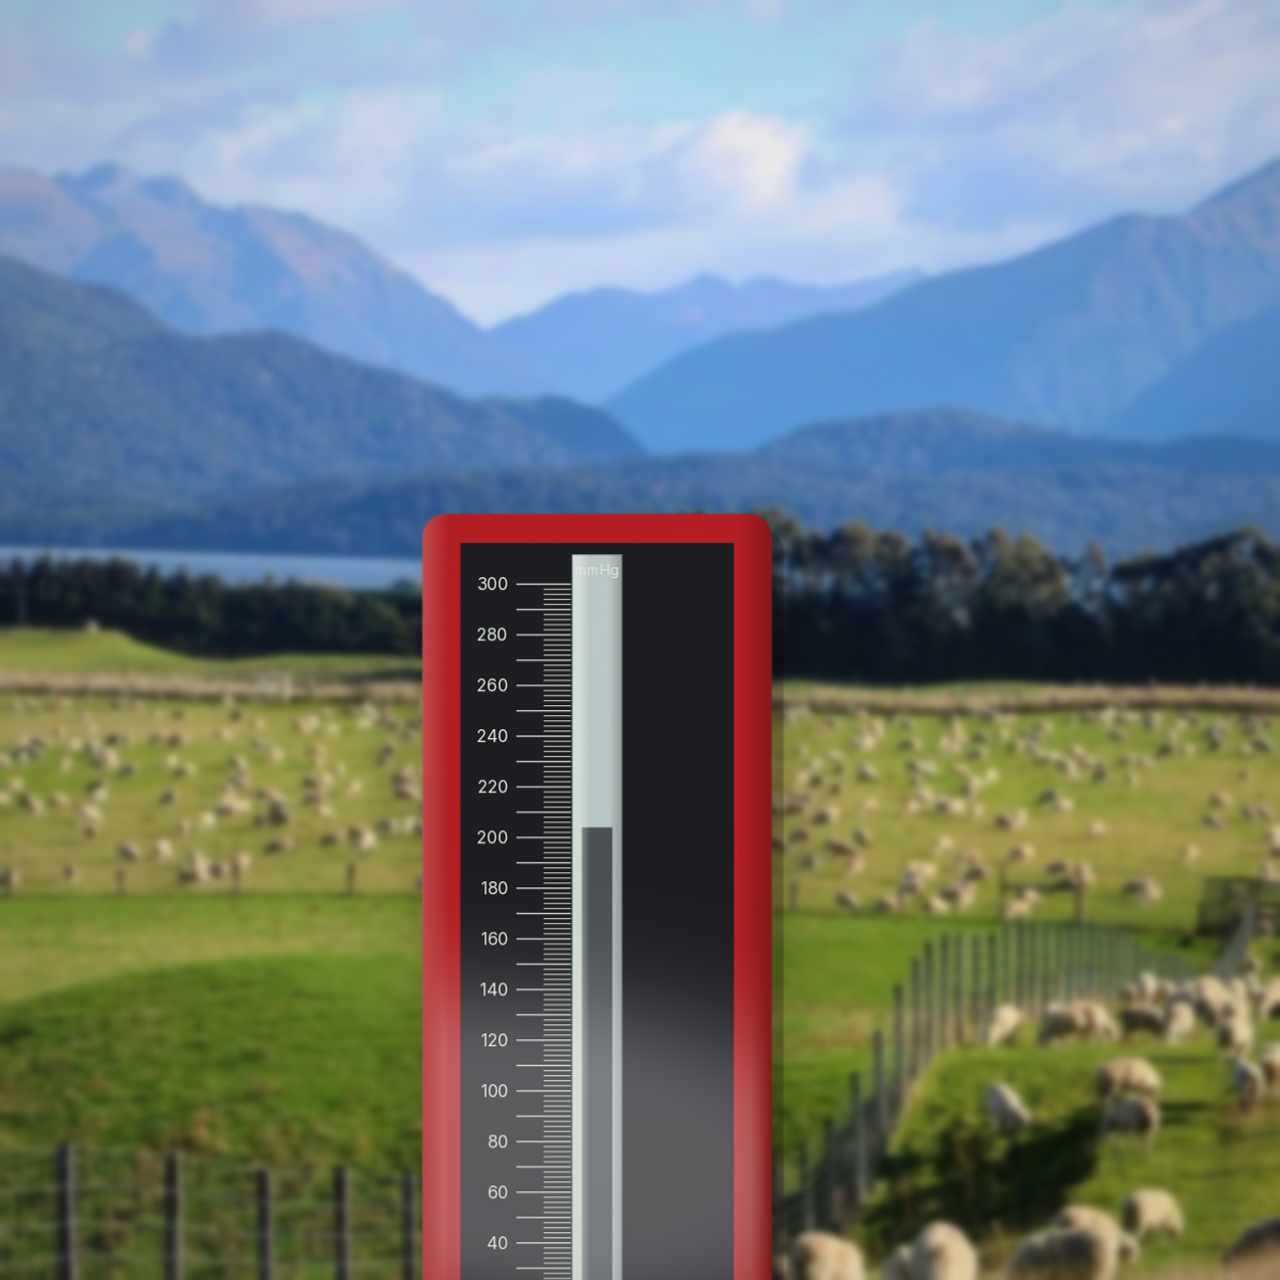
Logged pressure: 204 (mmHg)
